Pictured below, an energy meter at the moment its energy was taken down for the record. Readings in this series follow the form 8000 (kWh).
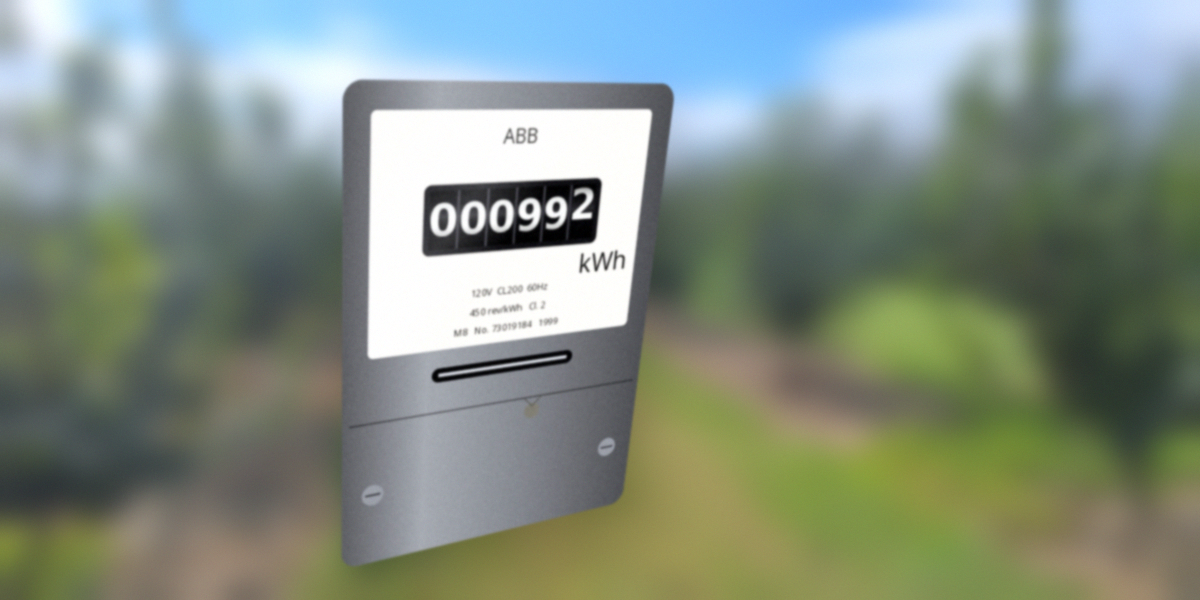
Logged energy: 992 (kWh)
